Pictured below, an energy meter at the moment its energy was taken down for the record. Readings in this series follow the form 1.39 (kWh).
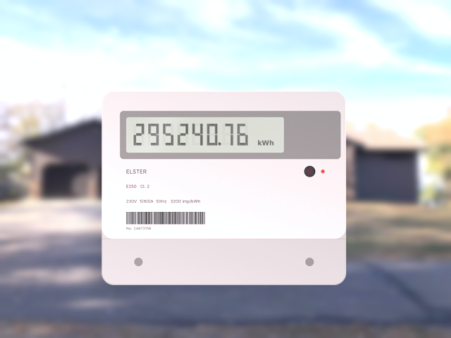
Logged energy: 295240.76 (kWh)
